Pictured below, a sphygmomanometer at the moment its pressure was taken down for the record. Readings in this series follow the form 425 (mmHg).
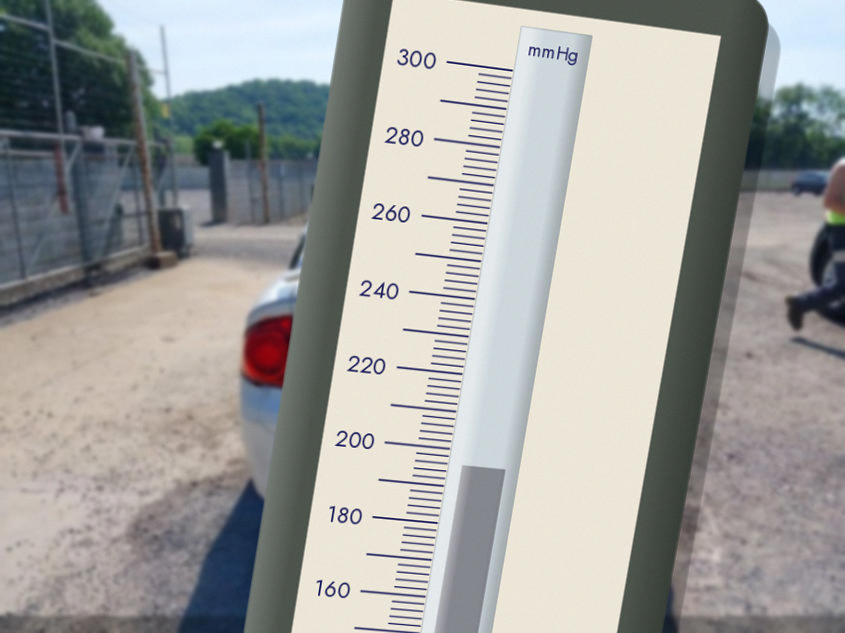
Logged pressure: 196 (mmHg)
